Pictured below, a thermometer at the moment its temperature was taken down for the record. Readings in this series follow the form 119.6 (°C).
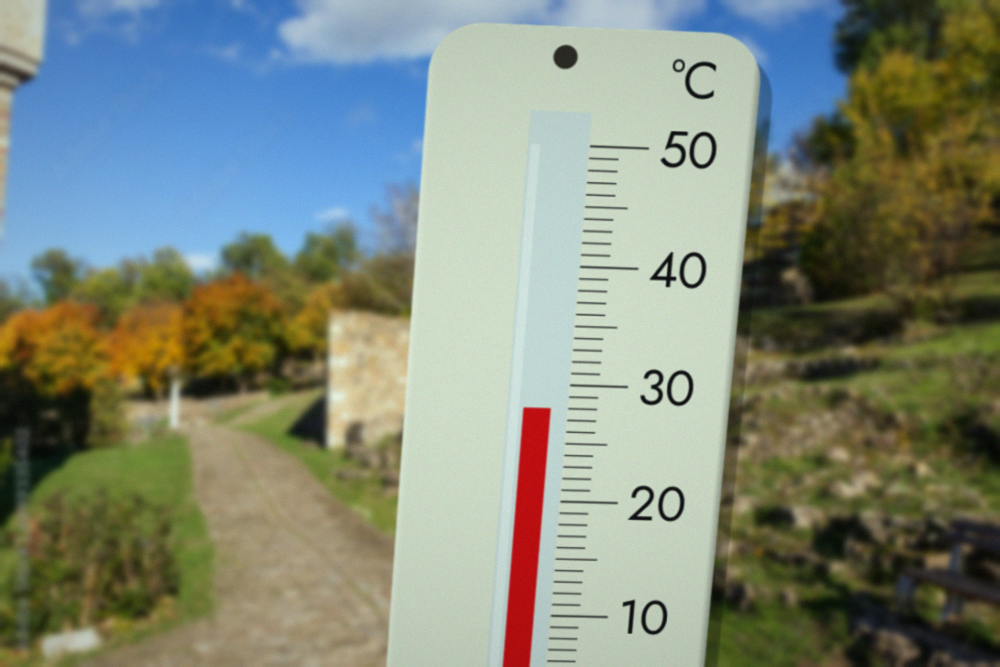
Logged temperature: 28 (°C)
